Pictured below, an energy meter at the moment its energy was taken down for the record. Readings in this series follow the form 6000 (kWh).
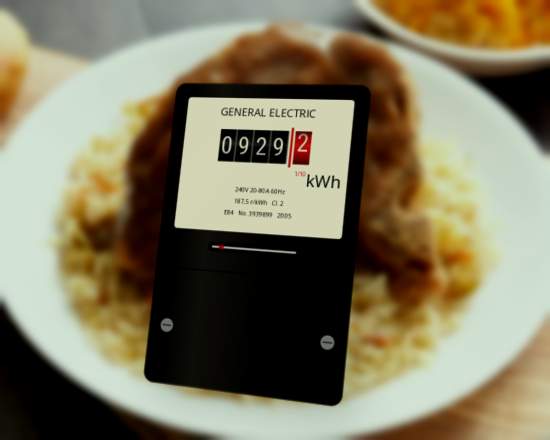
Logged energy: 929.2 (kWh)
